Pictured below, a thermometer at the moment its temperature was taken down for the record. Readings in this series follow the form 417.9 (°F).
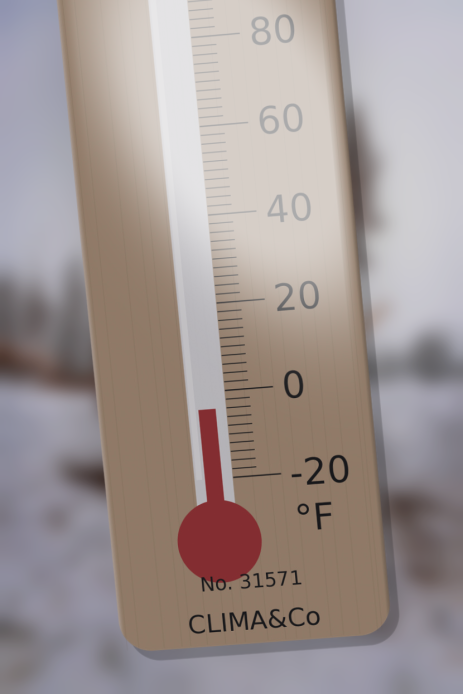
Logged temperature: -4 (°F)
